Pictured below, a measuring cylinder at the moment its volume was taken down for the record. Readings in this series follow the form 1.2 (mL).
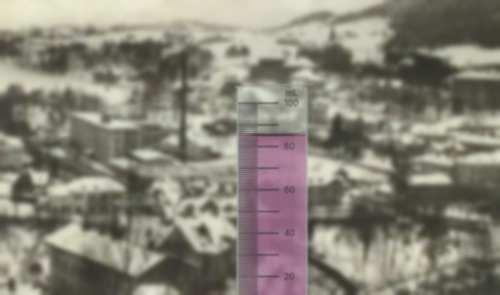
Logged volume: 85 (mL)
